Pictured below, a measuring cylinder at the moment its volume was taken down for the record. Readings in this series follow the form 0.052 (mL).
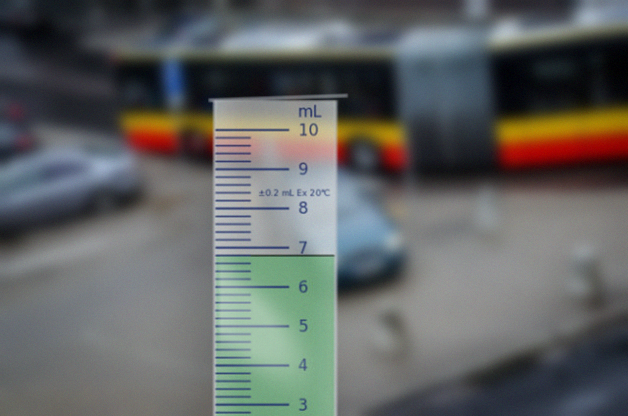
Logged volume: 6.8 (mL)
